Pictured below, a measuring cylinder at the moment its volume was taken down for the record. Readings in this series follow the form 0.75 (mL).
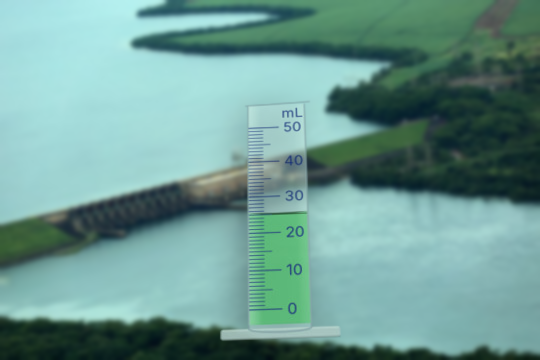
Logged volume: 25 (mL)
